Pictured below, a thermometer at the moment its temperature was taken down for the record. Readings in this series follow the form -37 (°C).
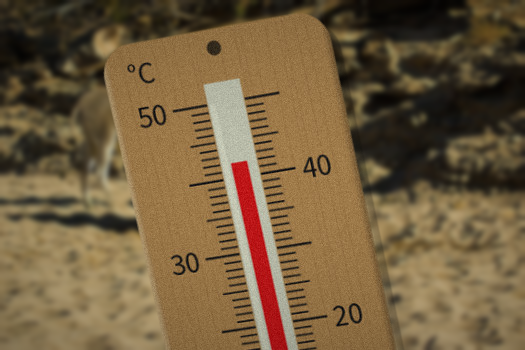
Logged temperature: 42 (°C)
